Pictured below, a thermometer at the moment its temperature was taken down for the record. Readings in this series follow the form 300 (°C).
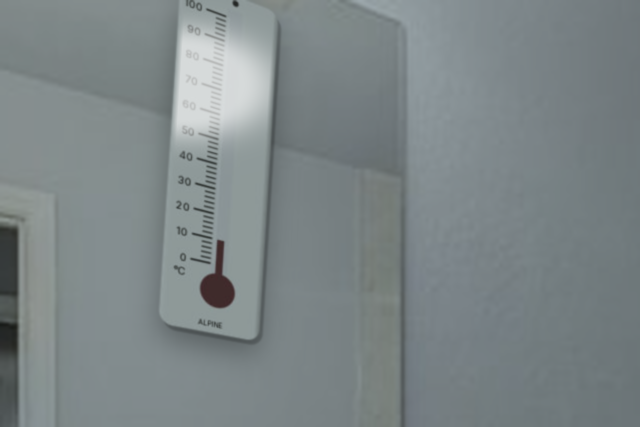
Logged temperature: 10 (°C)
